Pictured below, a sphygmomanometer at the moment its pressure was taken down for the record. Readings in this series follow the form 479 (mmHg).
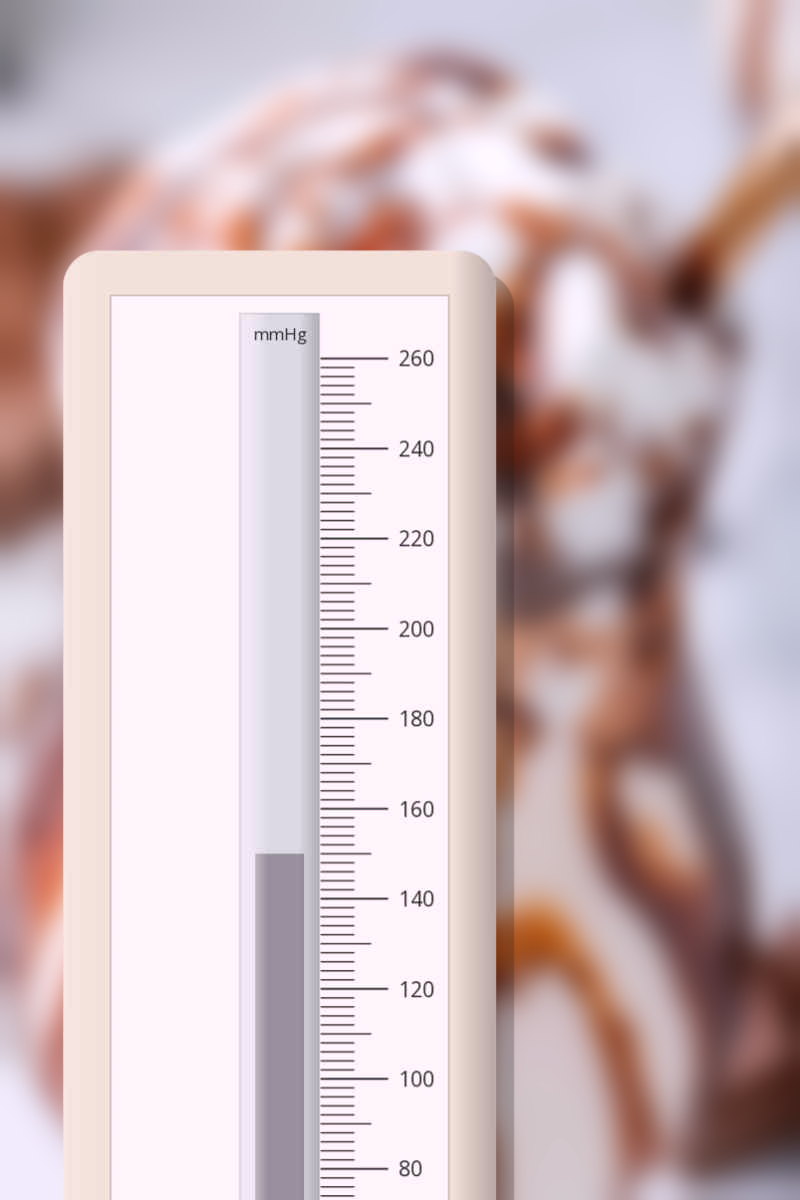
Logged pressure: 150 (mmHg)
